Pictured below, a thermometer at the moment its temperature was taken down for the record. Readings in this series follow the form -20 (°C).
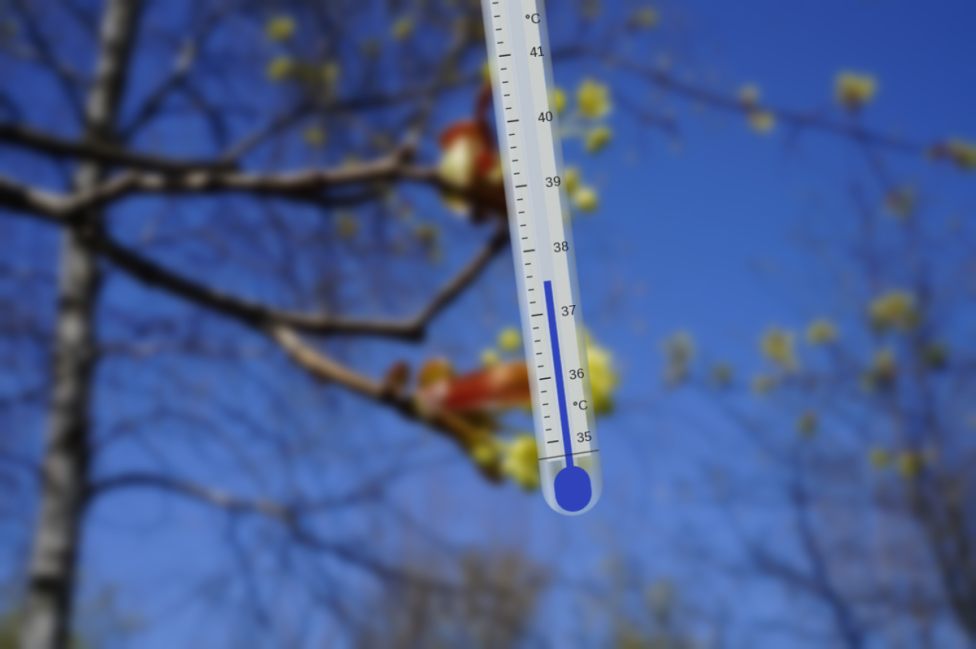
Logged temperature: 37.5 (°C)
